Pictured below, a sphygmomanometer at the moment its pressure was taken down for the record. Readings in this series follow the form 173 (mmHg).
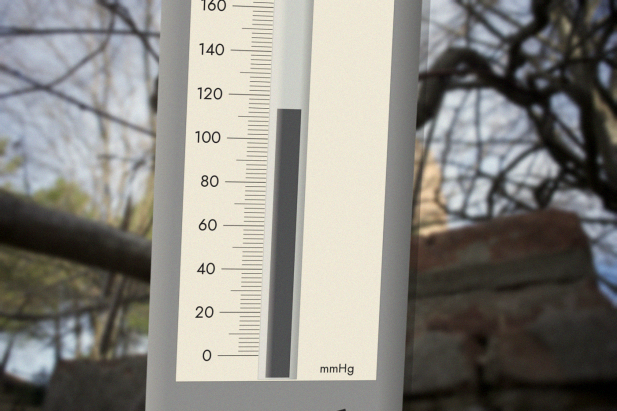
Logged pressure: 114 (mmHg)
